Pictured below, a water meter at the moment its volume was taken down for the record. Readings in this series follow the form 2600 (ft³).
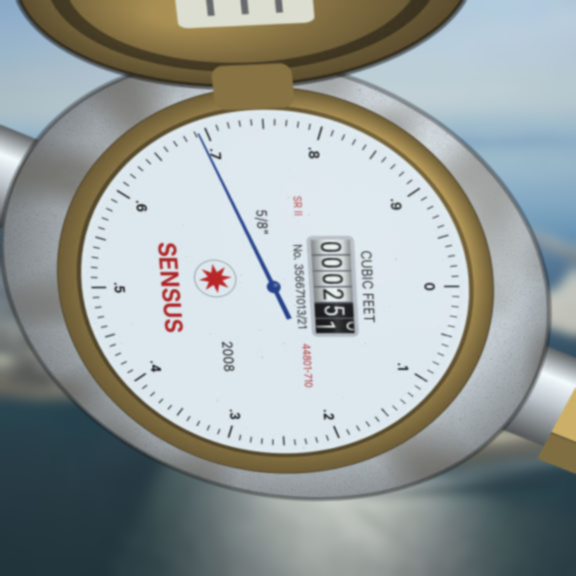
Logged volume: 250.69 (ft³)
